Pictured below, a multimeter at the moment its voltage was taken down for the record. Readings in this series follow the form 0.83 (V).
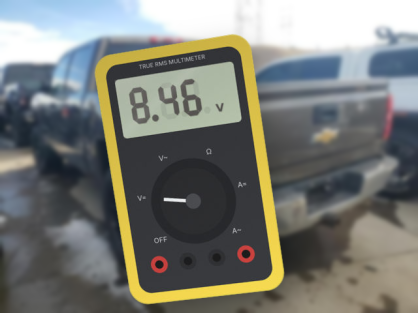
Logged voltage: 8.46 (V)
